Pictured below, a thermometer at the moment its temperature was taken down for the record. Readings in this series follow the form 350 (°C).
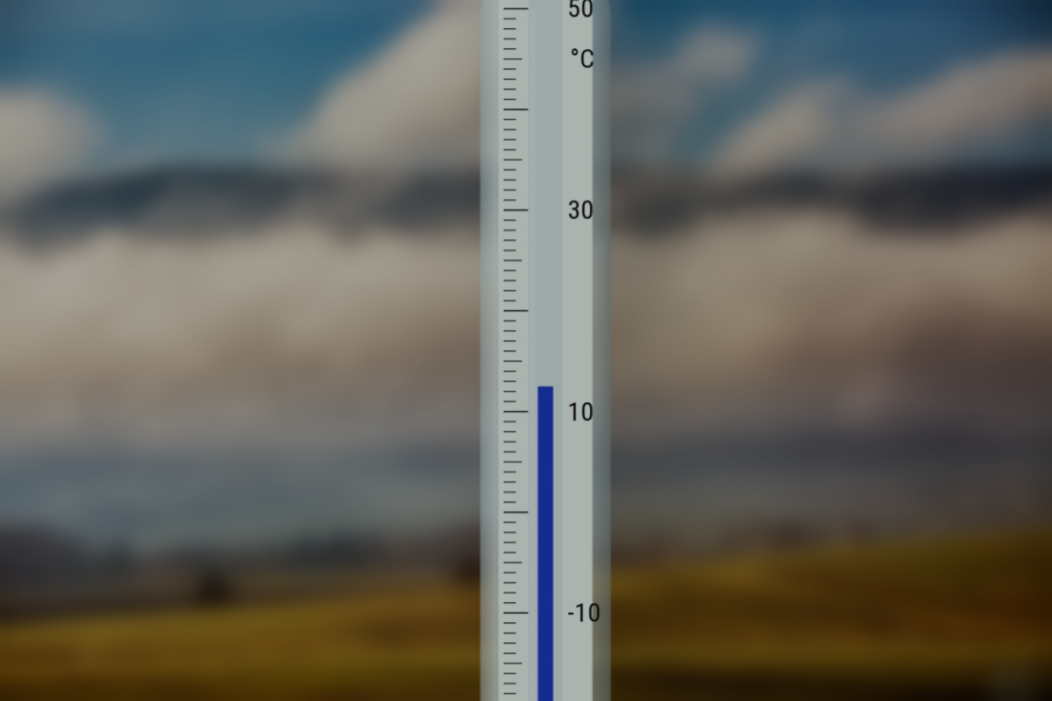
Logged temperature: 12.5 (°C)
